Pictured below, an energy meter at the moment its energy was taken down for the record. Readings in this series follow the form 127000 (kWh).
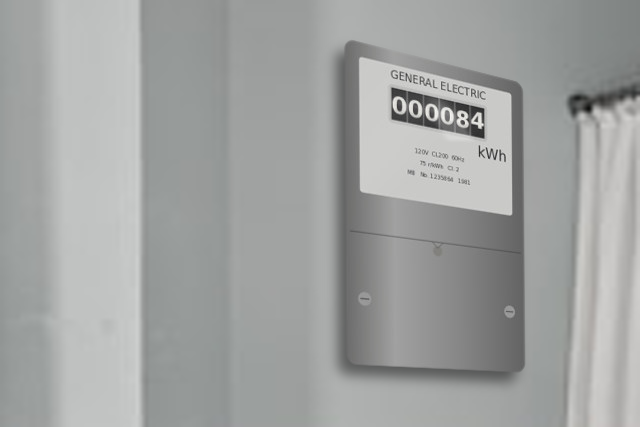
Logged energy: 84 (kWh)
